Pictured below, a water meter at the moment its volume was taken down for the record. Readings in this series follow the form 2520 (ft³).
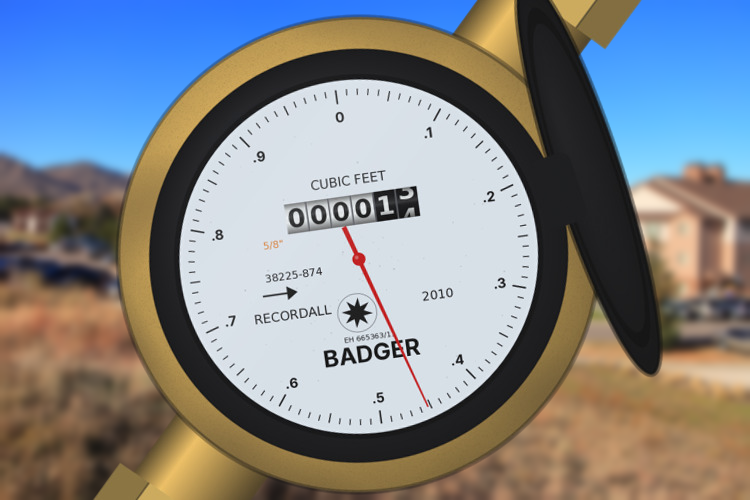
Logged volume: 13.45 (ft³)
